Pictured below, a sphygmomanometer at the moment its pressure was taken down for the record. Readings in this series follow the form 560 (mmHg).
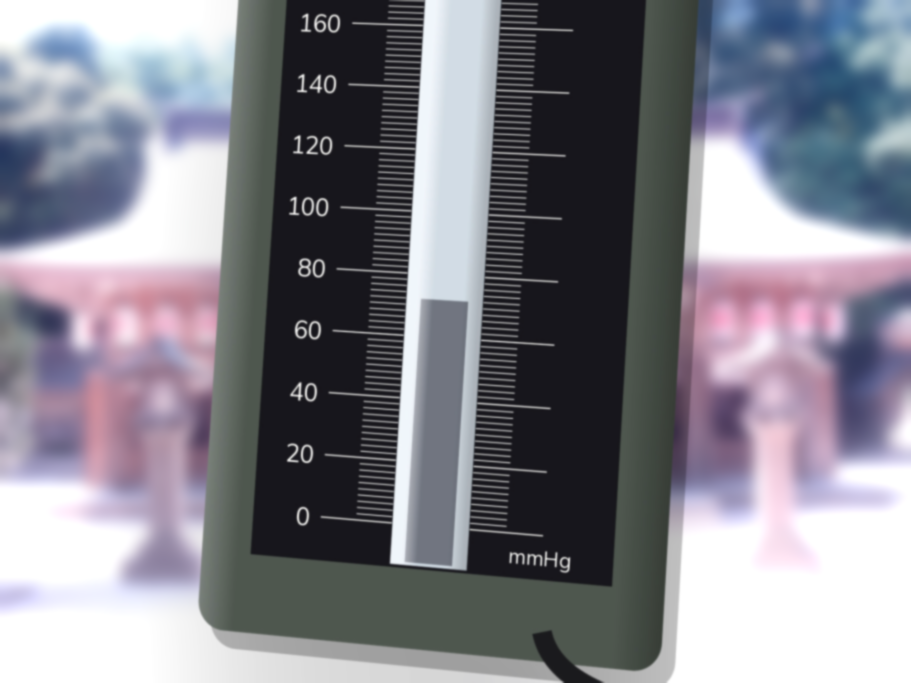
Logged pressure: 72 (mmHg)
